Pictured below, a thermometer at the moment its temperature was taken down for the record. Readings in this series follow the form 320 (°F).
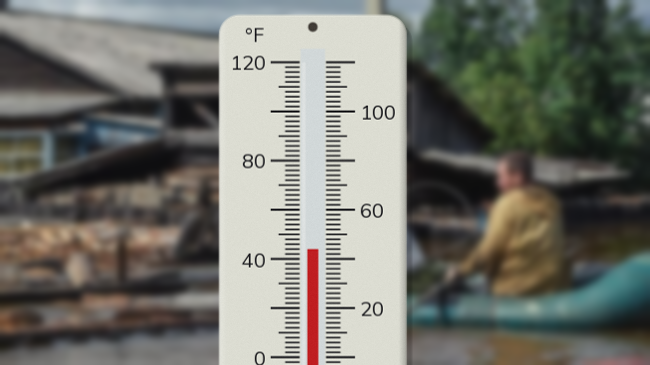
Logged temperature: 44 (°F)
